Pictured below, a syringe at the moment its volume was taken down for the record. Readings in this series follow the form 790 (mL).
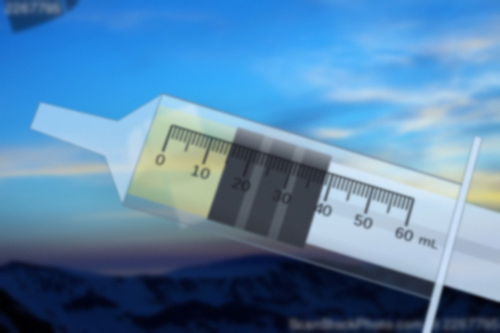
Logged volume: 15 (mL)
